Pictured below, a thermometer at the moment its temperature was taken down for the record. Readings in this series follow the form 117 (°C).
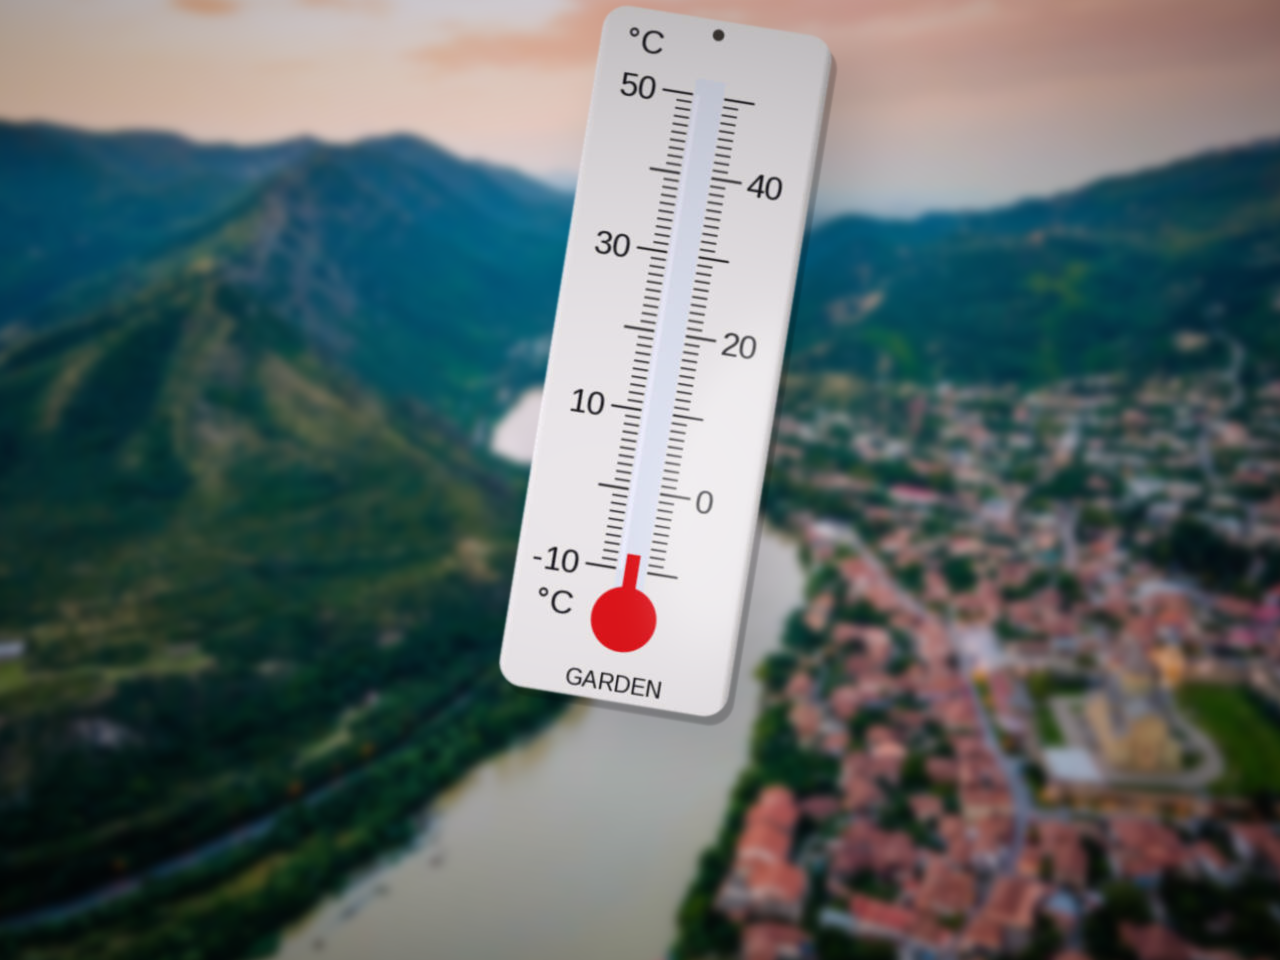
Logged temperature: -8 (°C)
